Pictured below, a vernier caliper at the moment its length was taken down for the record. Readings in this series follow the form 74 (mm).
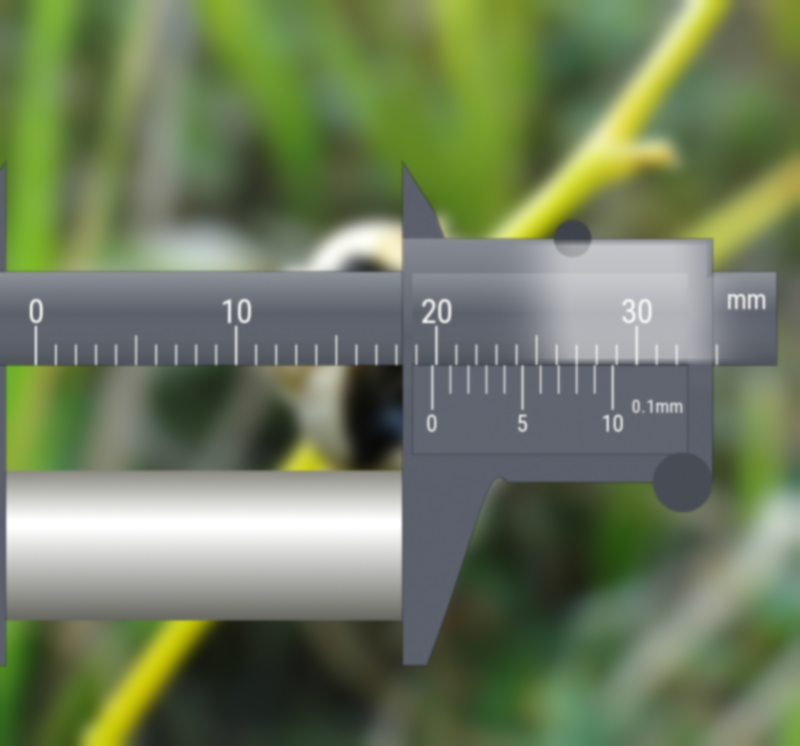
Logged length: 19.8 (mm)
